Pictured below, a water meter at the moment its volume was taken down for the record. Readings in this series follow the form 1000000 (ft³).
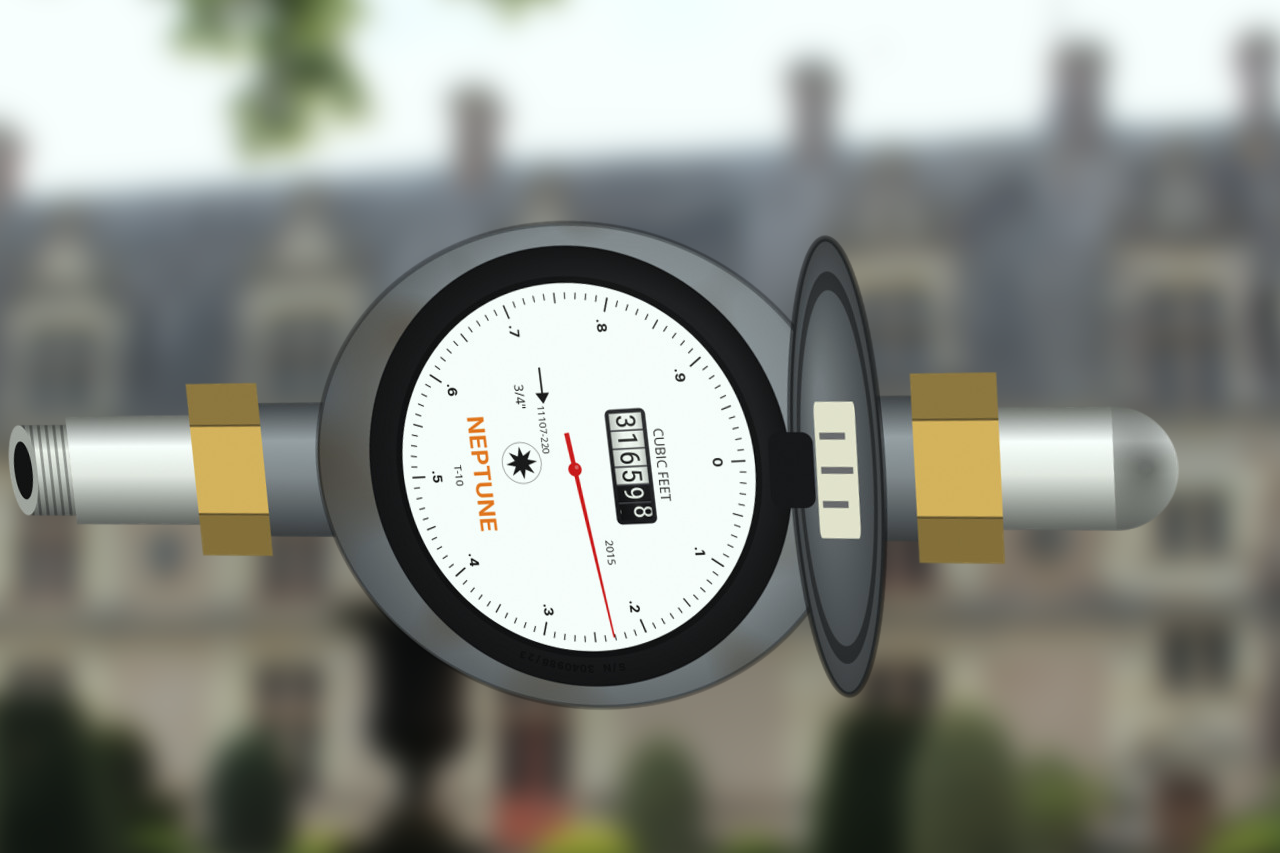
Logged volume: 316598.23 (ft³)
